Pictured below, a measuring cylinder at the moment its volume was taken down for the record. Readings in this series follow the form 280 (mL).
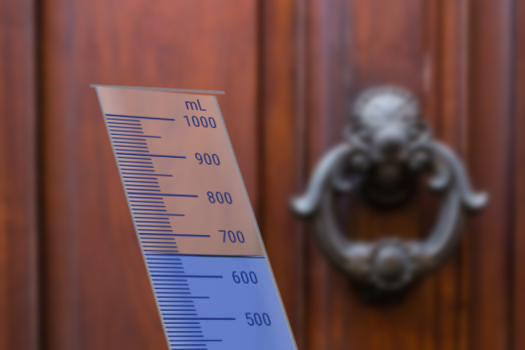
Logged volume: 650 (mL)
